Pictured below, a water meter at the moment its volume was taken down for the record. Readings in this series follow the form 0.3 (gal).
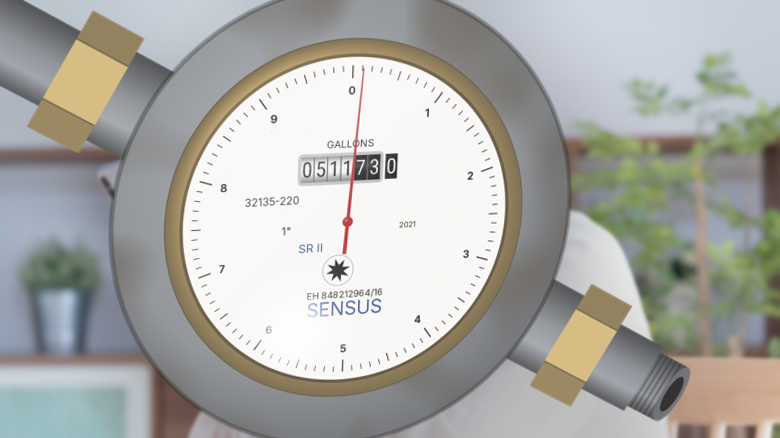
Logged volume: 511730.1 (gal)
